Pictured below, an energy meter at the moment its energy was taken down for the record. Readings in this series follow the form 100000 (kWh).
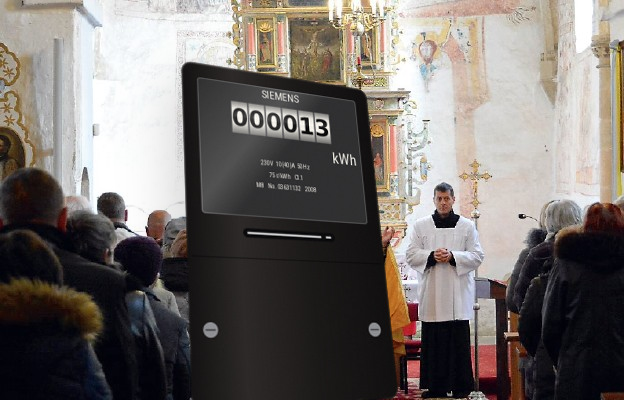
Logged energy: 13 (kWh)
